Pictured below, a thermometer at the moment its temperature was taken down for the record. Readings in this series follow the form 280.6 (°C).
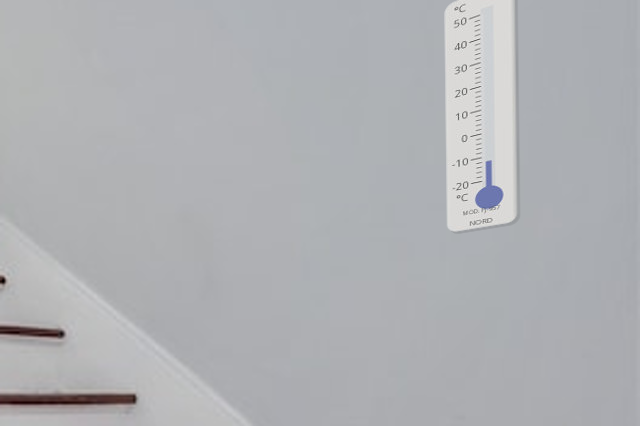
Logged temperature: -12 (°C)
